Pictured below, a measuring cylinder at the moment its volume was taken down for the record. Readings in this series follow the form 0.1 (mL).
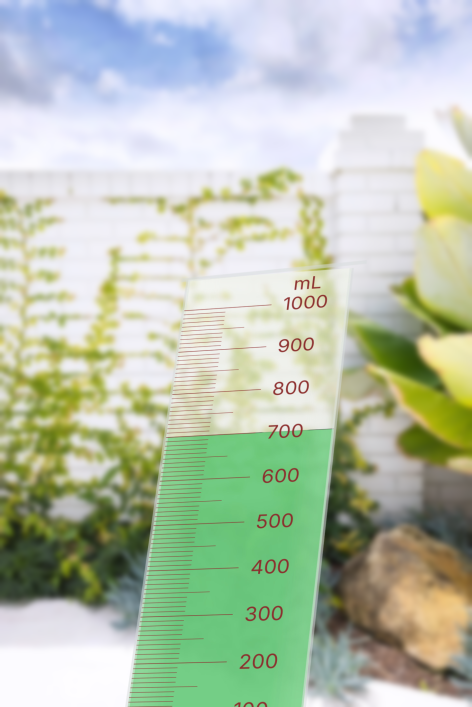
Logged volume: 700 (mL)
